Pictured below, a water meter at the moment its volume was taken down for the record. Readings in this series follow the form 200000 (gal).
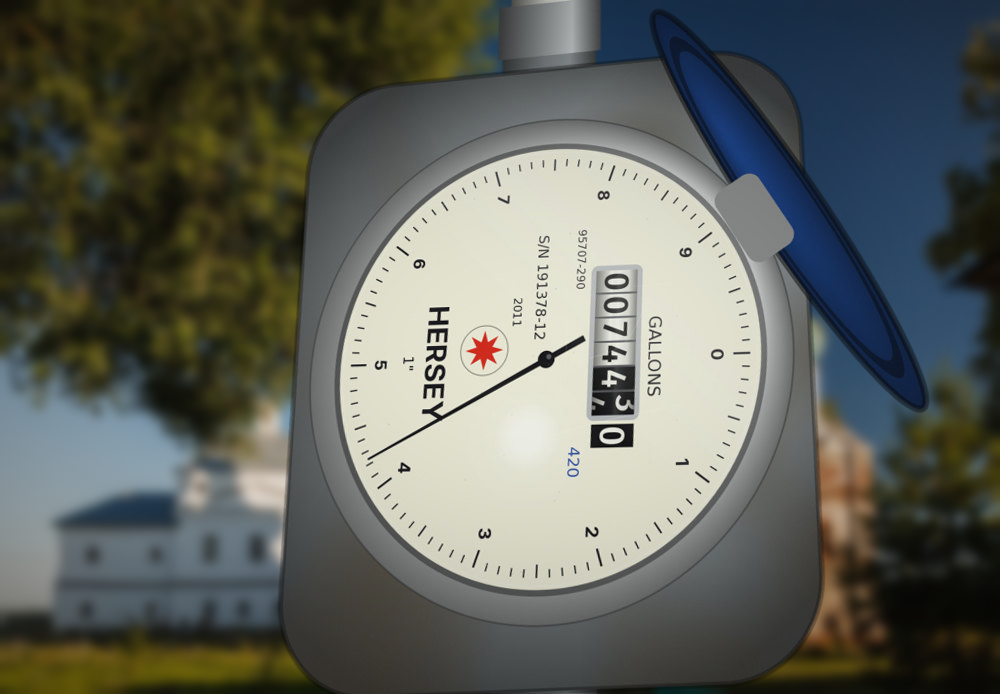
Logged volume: 74434.2 (gal)
